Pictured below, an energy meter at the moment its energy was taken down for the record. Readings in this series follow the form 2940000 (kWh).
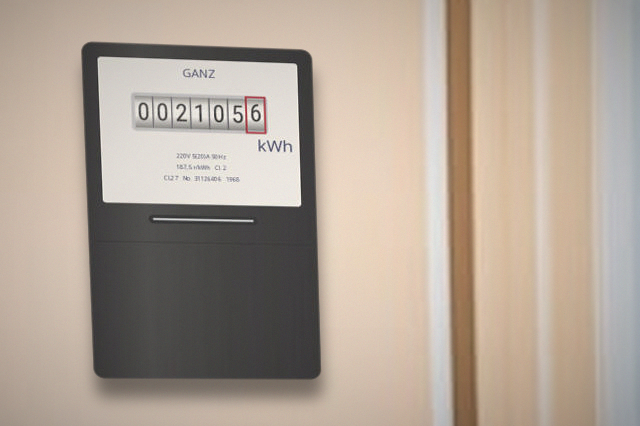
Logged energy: 2105.6 (kWh)
